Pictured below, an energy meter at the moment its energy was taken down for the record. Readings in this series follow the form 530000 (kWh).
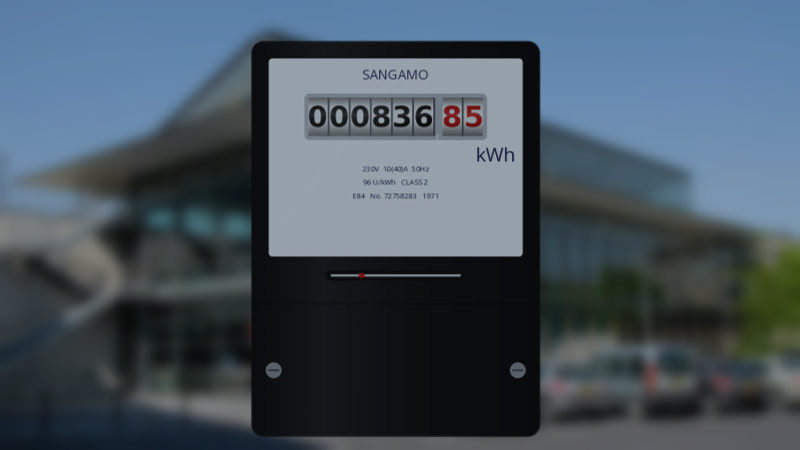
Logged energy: 836.85 (kWh)
